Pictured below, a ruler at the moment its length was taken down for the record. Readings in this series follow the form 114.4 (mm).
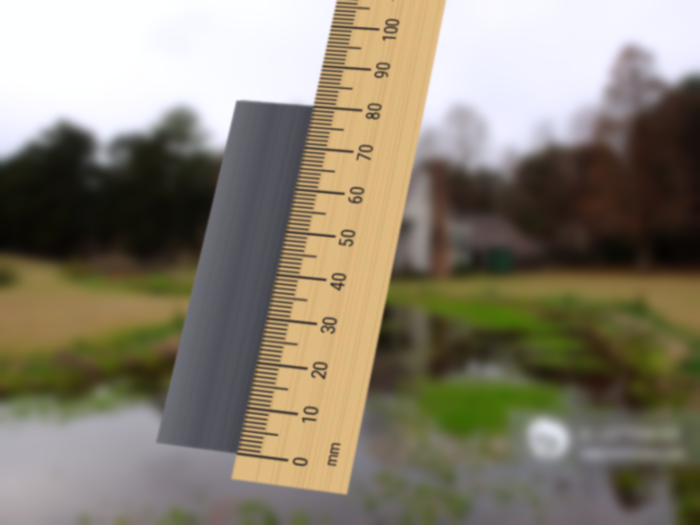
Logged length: 80 (mm)
